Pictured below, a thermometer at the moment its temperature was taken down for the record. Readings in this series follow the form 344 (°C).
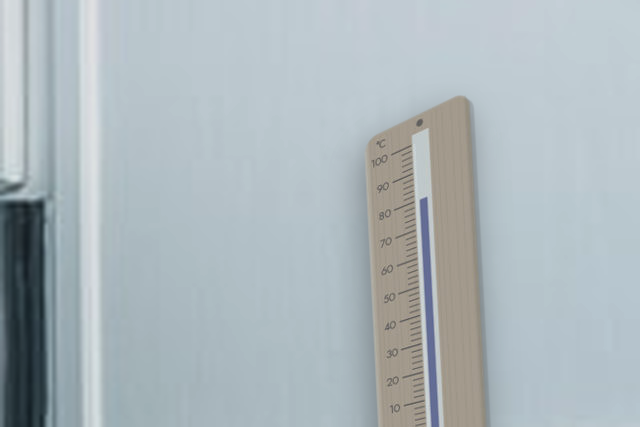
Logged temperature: 80 (°C)
